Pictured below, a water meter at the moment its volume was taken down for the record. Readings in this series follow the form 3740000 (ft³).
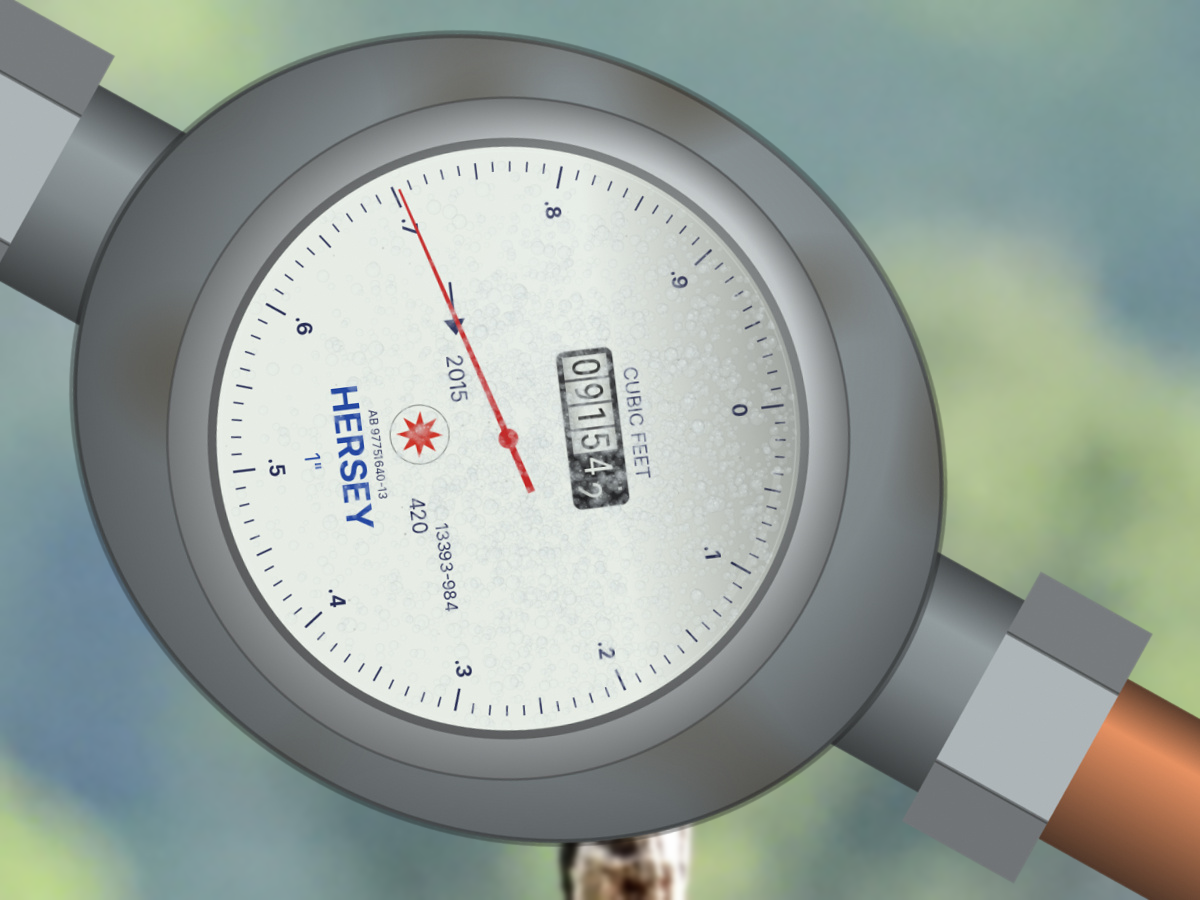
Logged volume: 91541.70 (ft³)
